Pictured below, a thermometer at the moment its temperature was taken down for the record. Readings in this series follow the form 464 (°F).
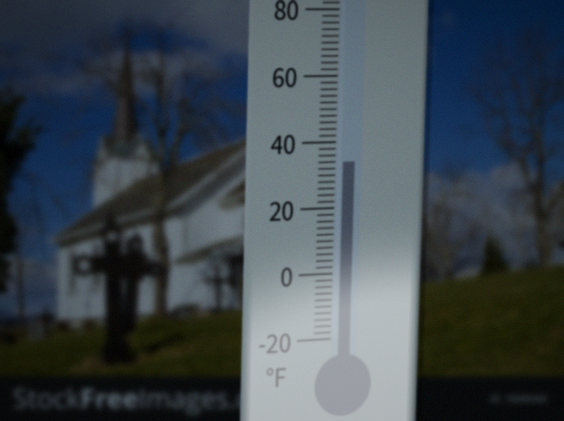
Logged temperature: 34 (°F)
